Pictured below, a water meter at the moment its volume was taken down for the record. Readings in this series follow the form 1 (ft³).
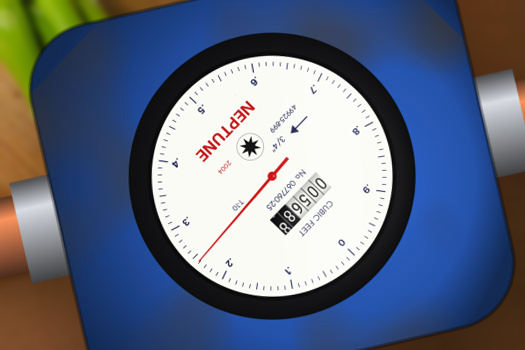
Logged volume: 5688.24 (ft³)
